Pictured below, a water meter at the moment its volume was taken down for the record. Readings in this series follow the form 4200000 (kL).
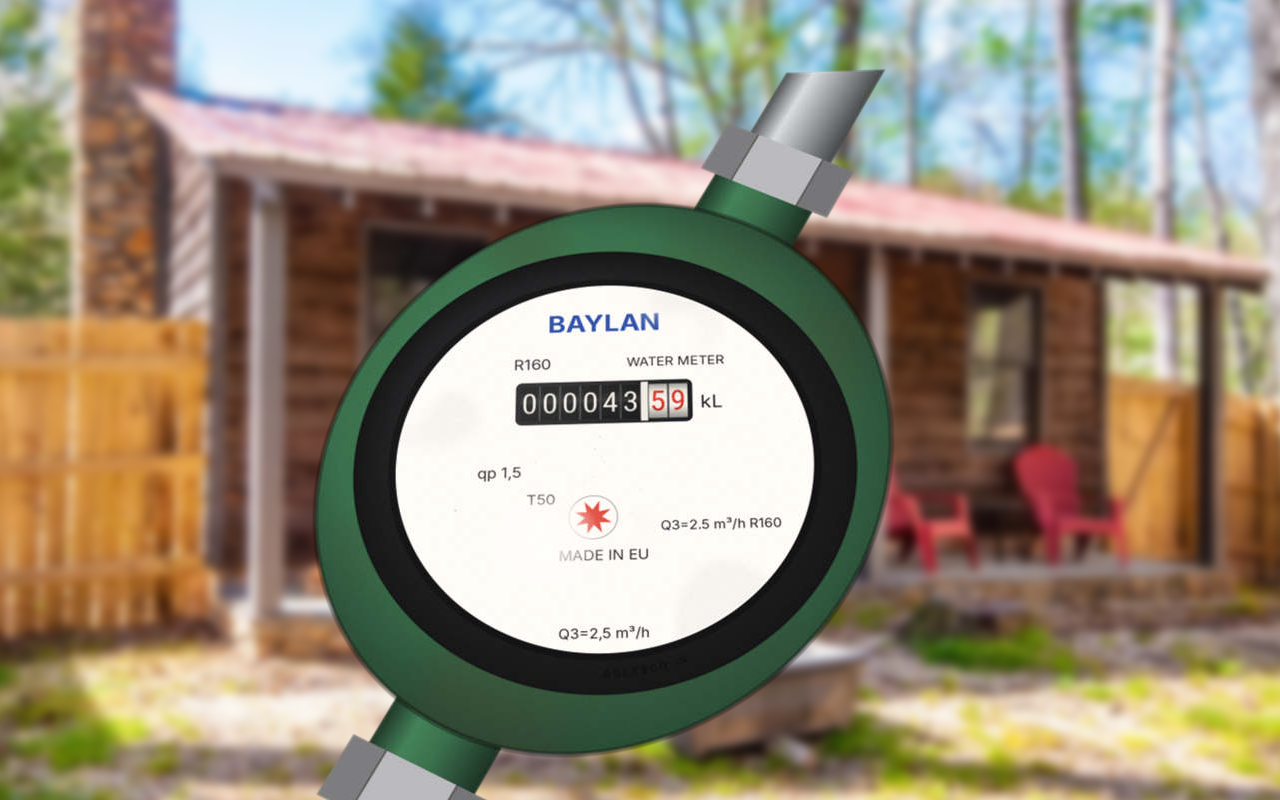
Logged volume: 43.59 (kL)
